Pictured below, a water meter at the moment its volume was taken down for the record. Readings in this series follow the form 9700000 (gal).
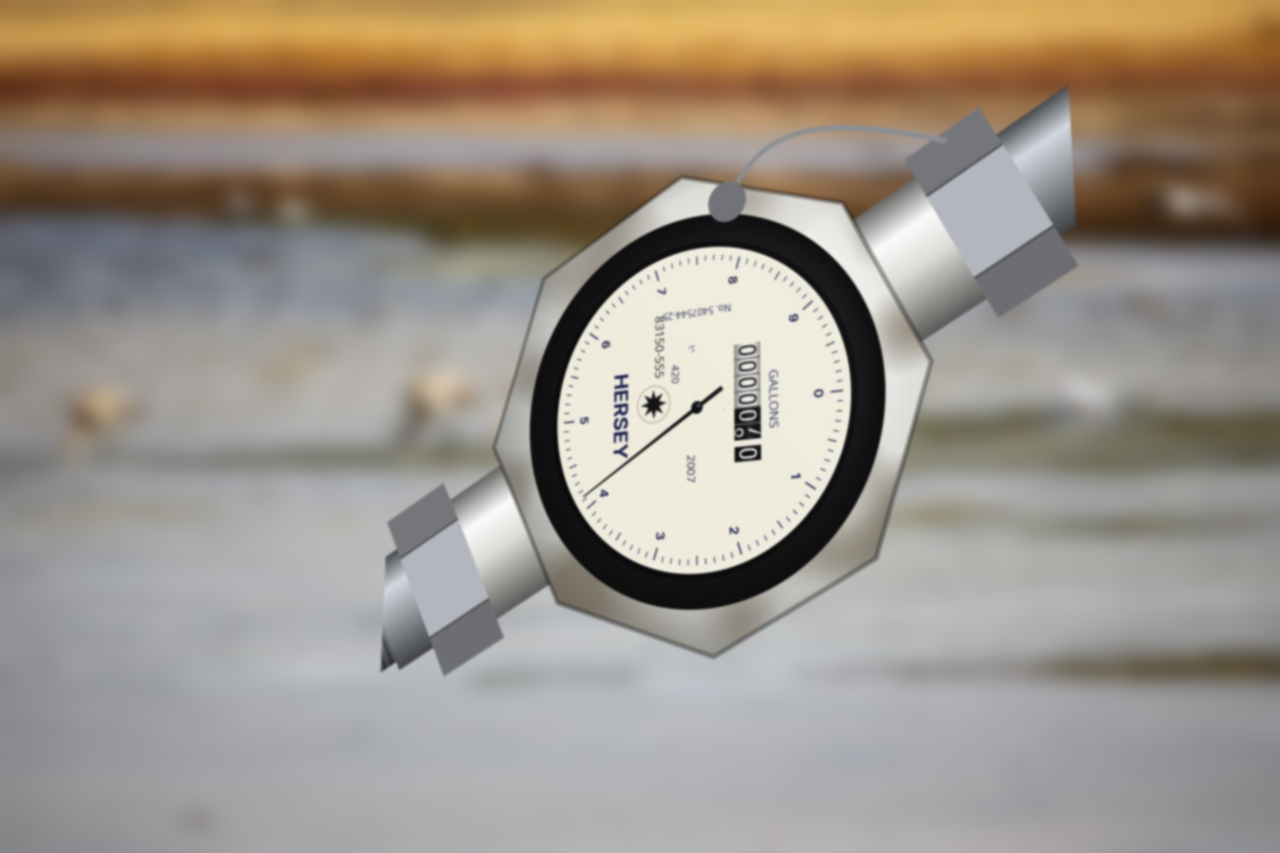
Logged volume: 74.1 (gal)
